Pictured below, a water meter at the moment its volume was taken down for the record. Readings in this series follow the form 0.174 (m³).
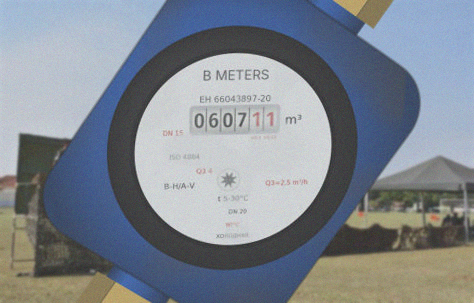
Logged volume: 607.11 (m³)
